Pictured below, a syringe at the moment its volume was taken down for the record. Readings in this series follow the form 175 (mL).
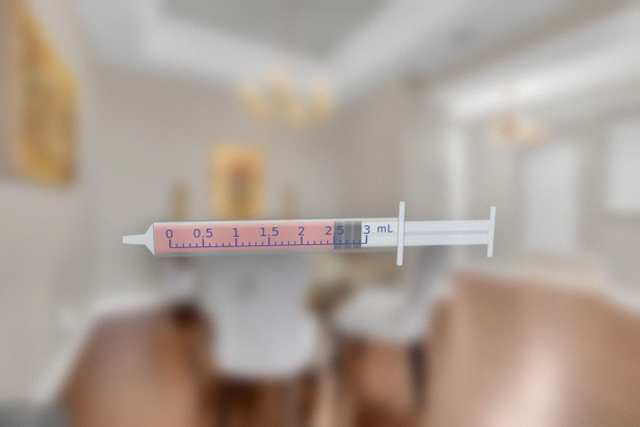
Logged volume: 2.5 (mL)
